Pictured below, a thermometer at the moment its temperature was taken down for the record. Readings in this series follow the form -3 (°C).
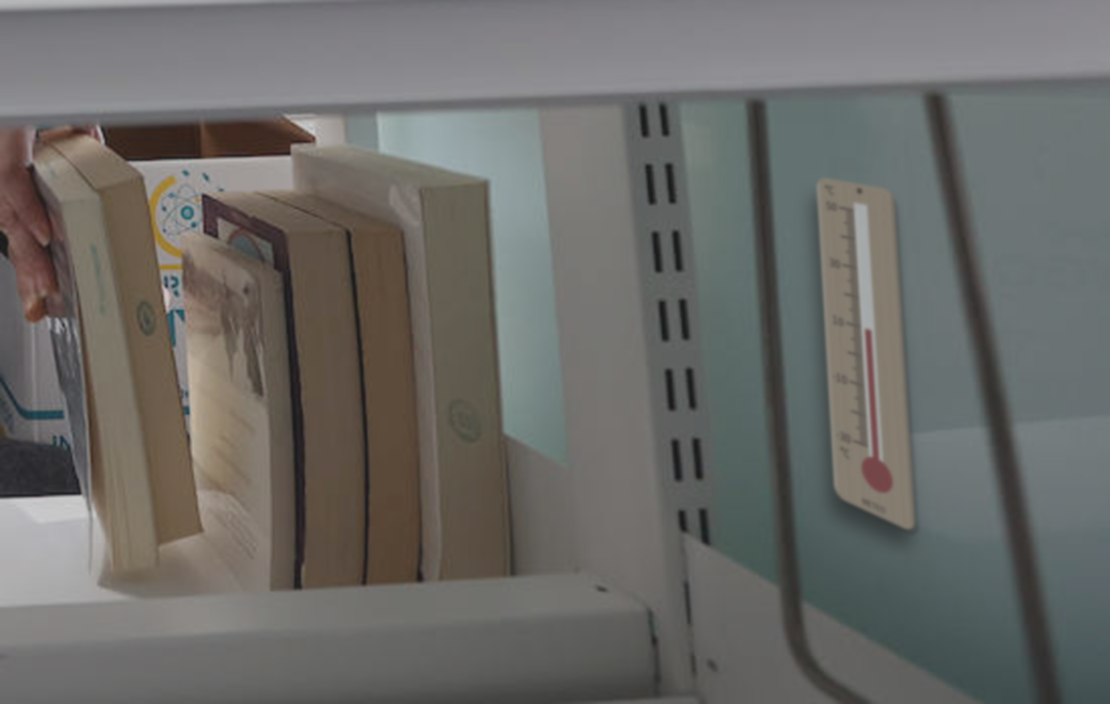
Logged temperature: 10 (°C)
